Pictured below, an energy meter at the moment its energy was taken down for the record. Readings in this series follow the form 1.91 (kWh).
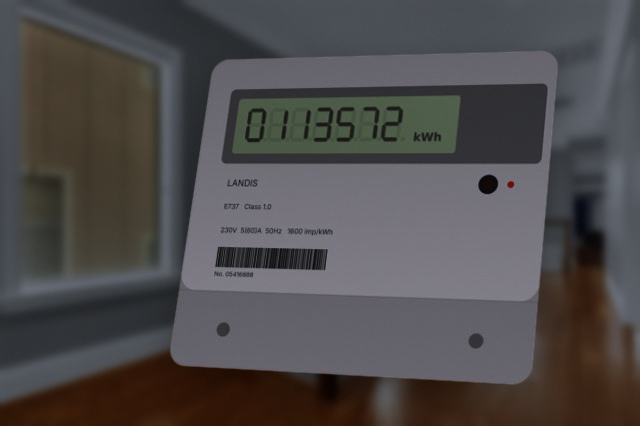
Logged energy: 113572 (kWh)
